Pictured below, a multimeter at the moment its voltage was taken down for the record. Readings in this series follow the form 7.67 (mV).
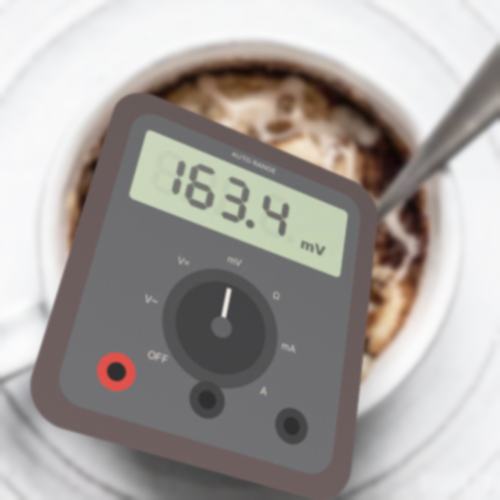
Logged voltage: 163.4 (mV)
